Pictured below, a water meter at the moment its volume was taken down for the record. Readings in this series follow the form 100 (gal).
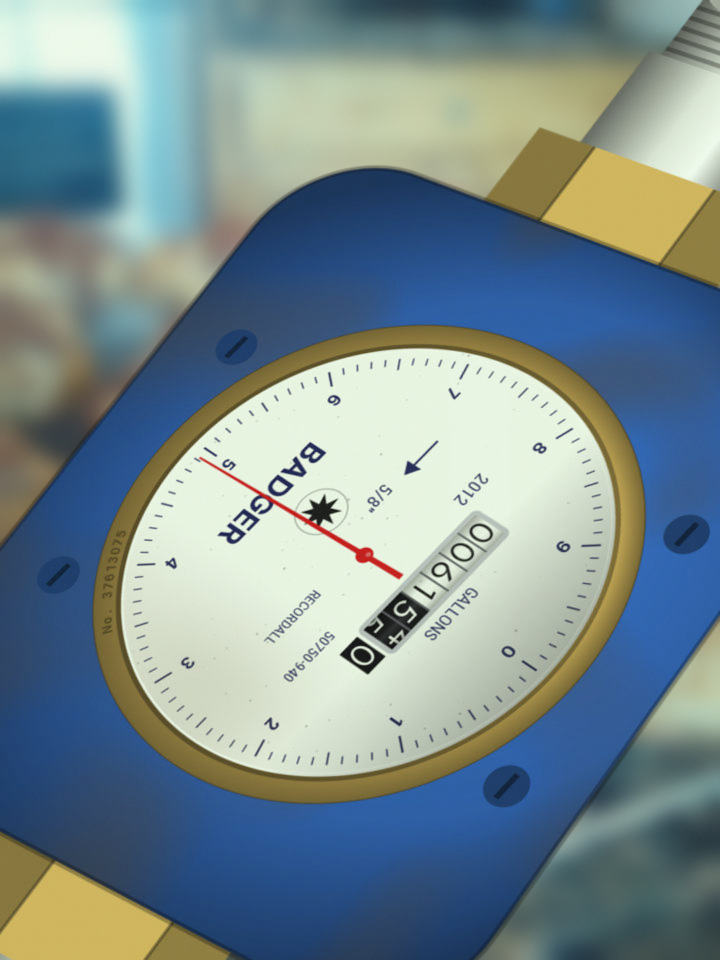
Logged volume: 61544.9 (gal)
